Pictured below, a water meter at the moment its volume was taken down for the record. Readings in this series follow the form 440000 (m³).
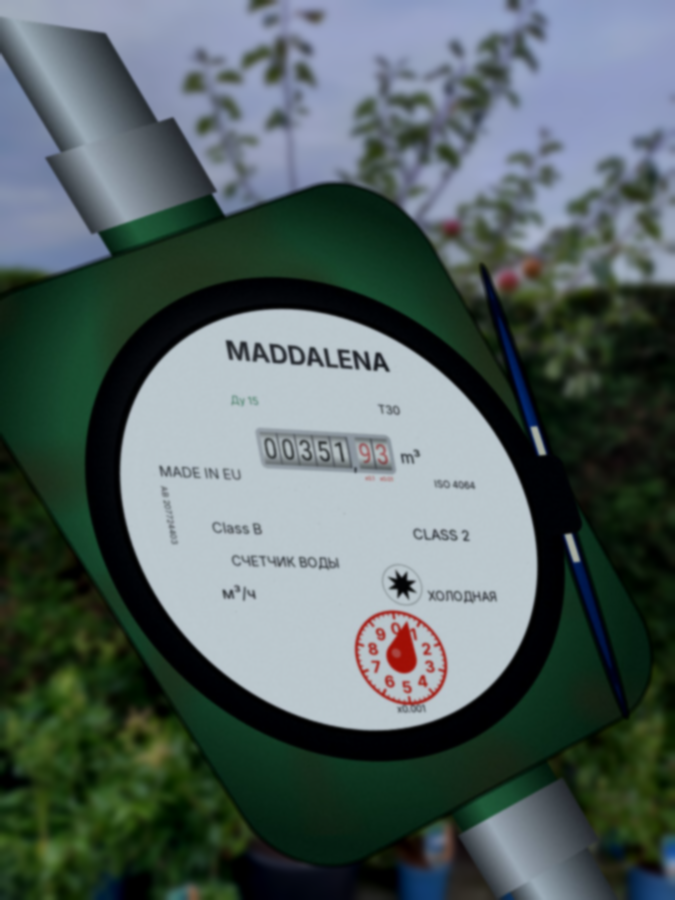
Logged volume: 351.930 (m³)
